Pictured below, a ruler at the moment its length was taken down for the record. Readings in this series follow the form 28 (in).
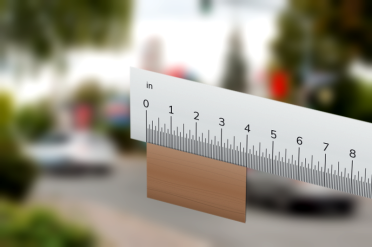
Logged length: 4 (in)
